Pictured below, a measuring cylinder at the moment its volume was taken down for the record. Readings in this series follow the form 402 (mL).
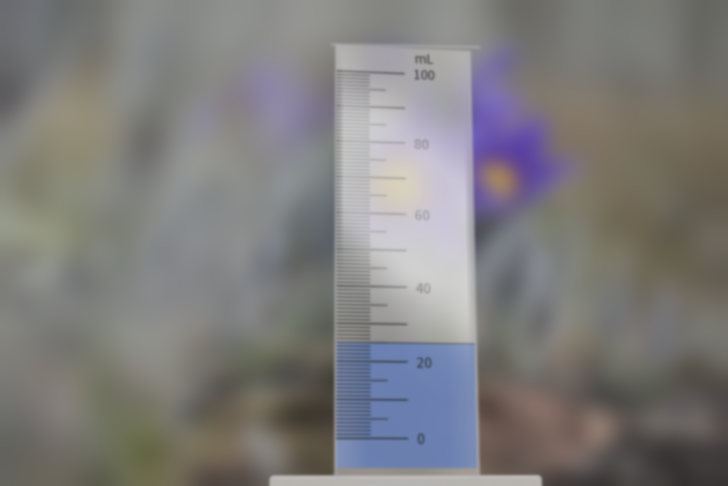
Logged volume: 25 (mL)
